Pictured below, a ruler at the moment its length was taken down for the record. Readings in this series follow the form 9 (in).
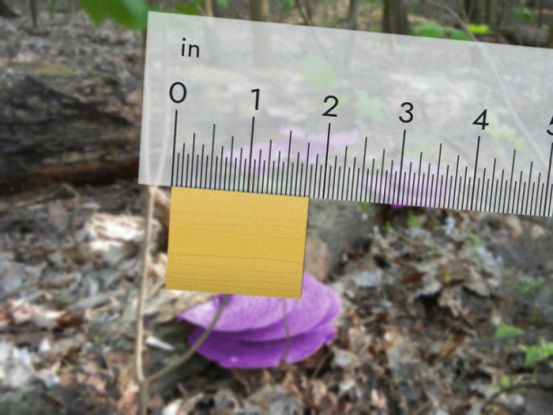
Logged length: 1.8125 (in)
